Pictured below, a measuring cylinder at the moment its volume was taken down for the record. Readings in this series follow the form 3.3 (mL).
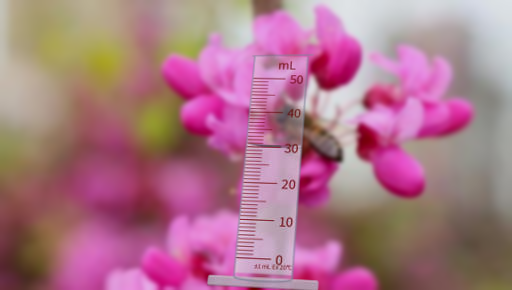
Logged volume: 30 (mL)
